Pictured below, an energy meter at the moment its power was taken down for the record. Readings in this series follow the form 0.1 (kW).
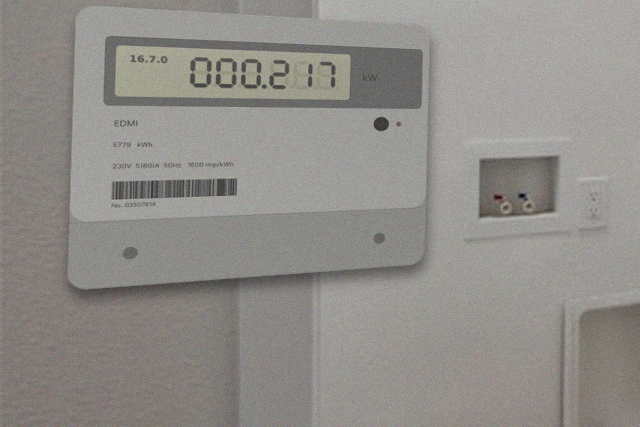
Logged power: 0.217 (kW)
